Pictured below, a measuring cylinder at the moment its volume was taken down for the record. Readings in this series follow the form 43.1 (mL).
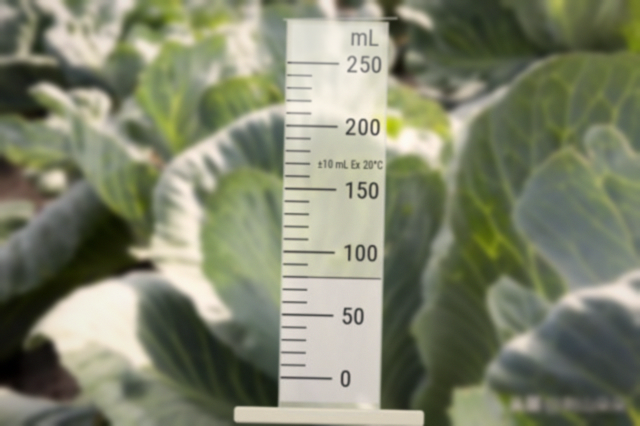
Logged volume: 80 (mL)
